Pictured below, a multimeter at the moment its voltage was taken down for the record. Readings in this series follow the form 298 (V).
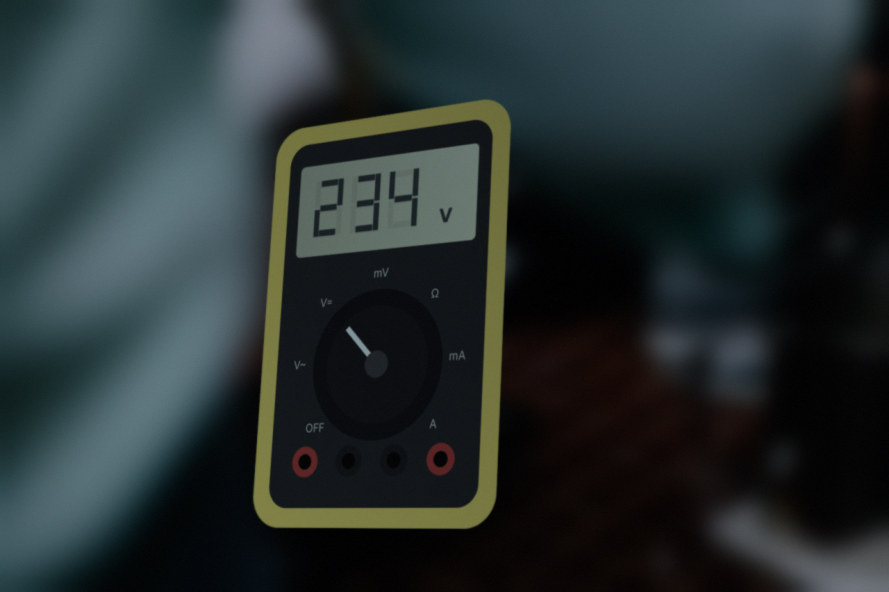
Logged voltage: 234 (V)
